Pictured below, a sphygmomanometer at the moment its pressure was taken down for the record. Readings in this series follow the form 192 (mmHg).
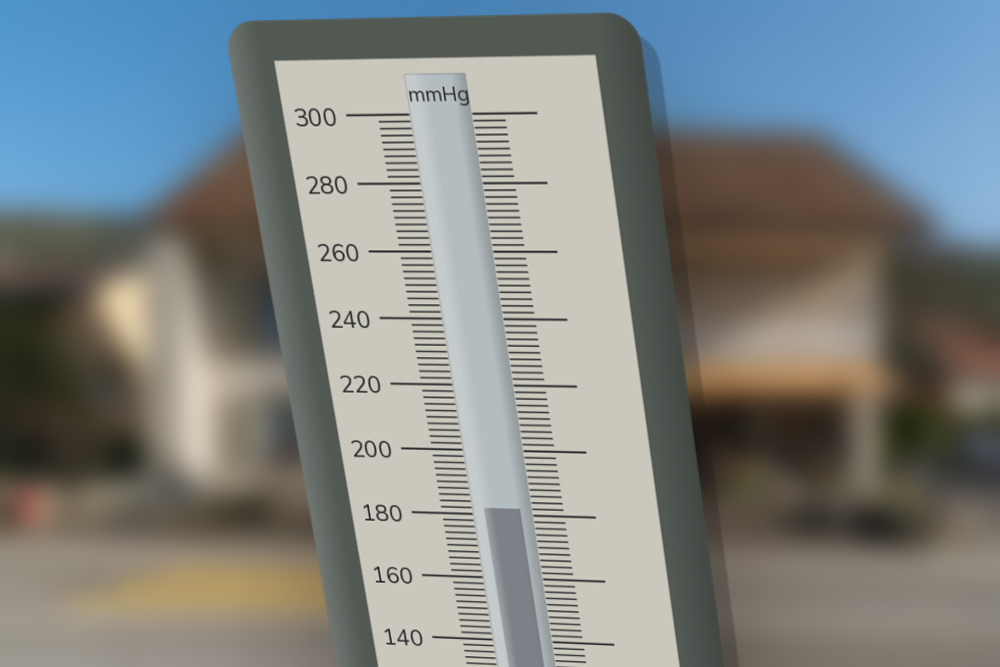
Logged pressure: 182 (mmHg)
